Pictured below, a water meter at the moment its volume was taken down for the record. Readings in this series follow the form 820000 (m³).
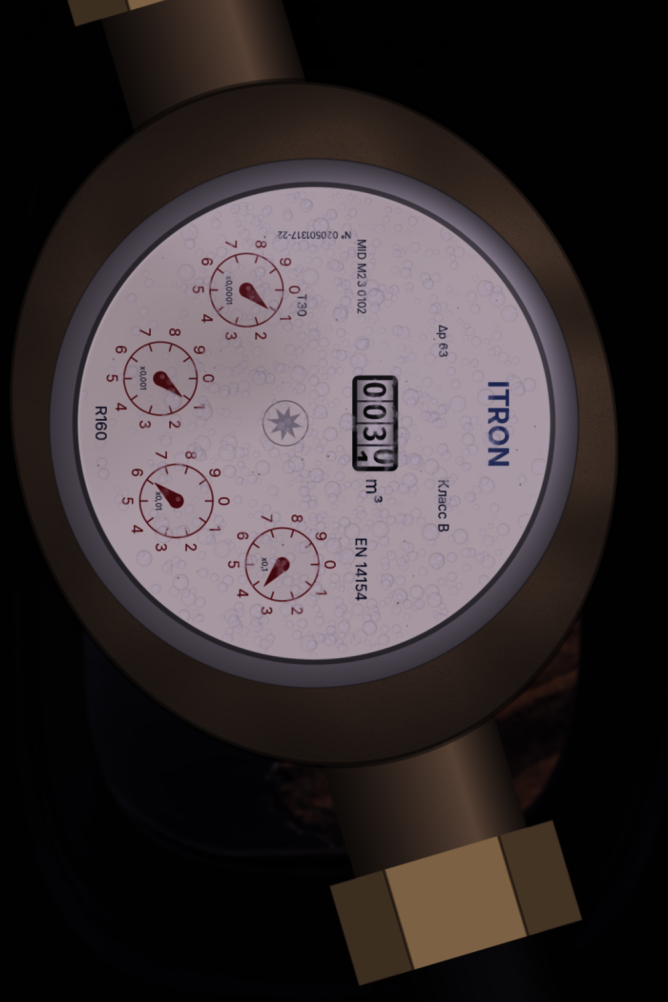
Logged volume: 30.3611 (m³)
